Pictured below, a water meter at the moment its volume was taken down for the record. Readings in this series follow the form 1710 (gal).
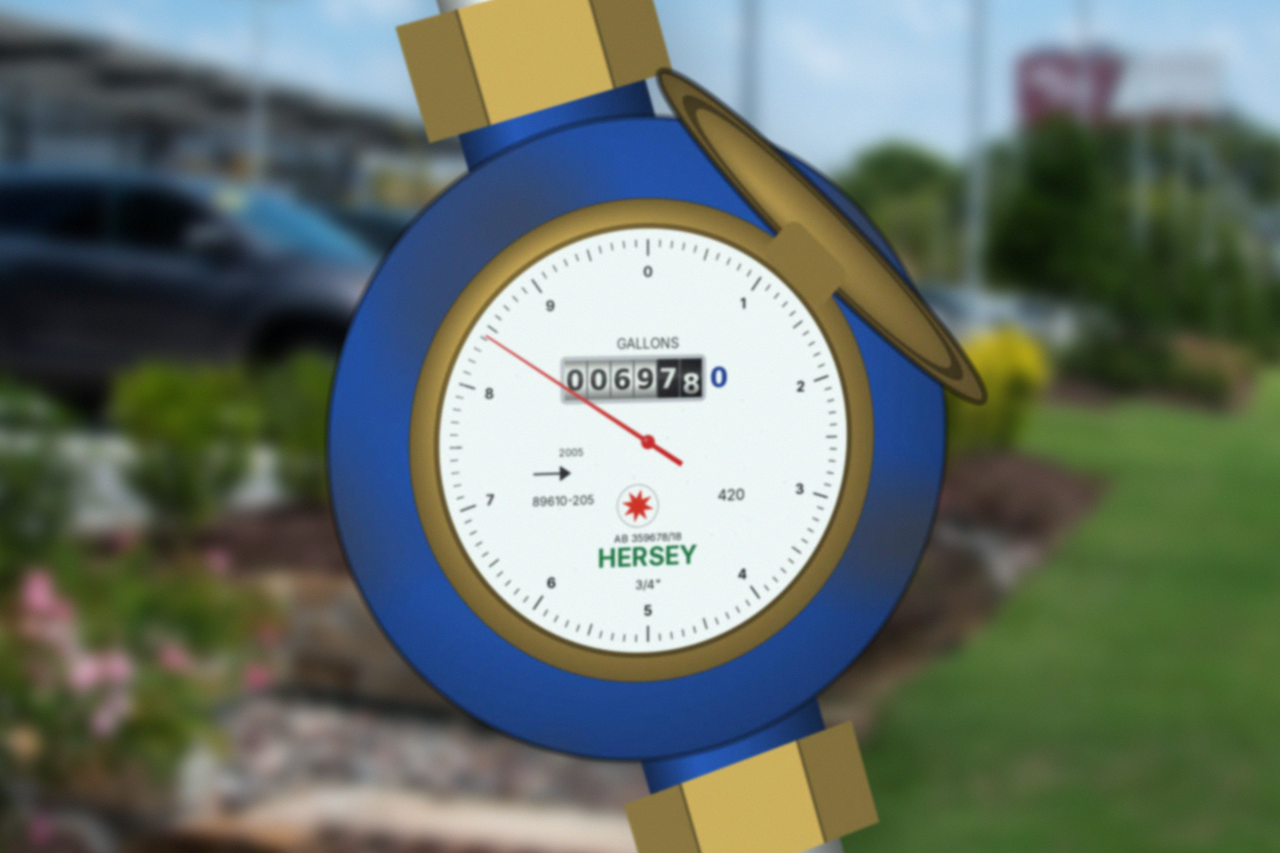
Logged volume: 69778.4 (gal)
